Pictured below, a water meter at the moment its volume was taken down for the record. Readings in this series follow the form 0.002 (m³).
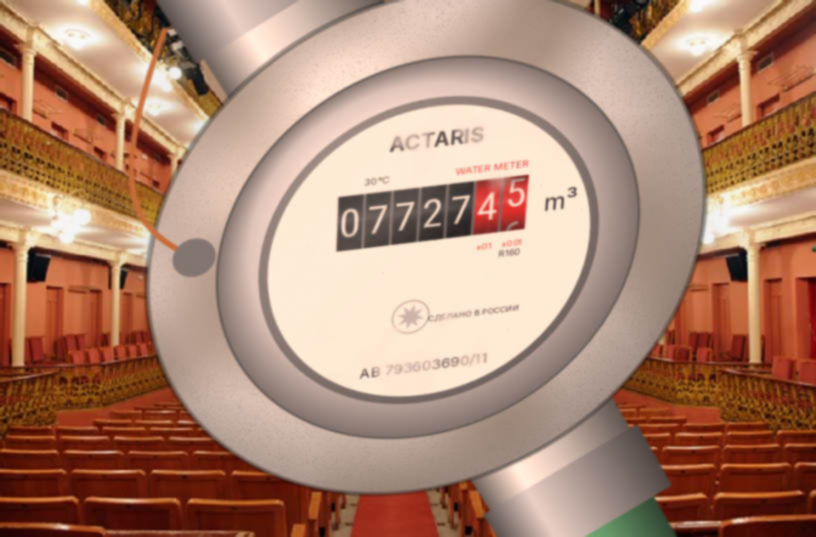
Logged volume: 7727.45 (m³)
